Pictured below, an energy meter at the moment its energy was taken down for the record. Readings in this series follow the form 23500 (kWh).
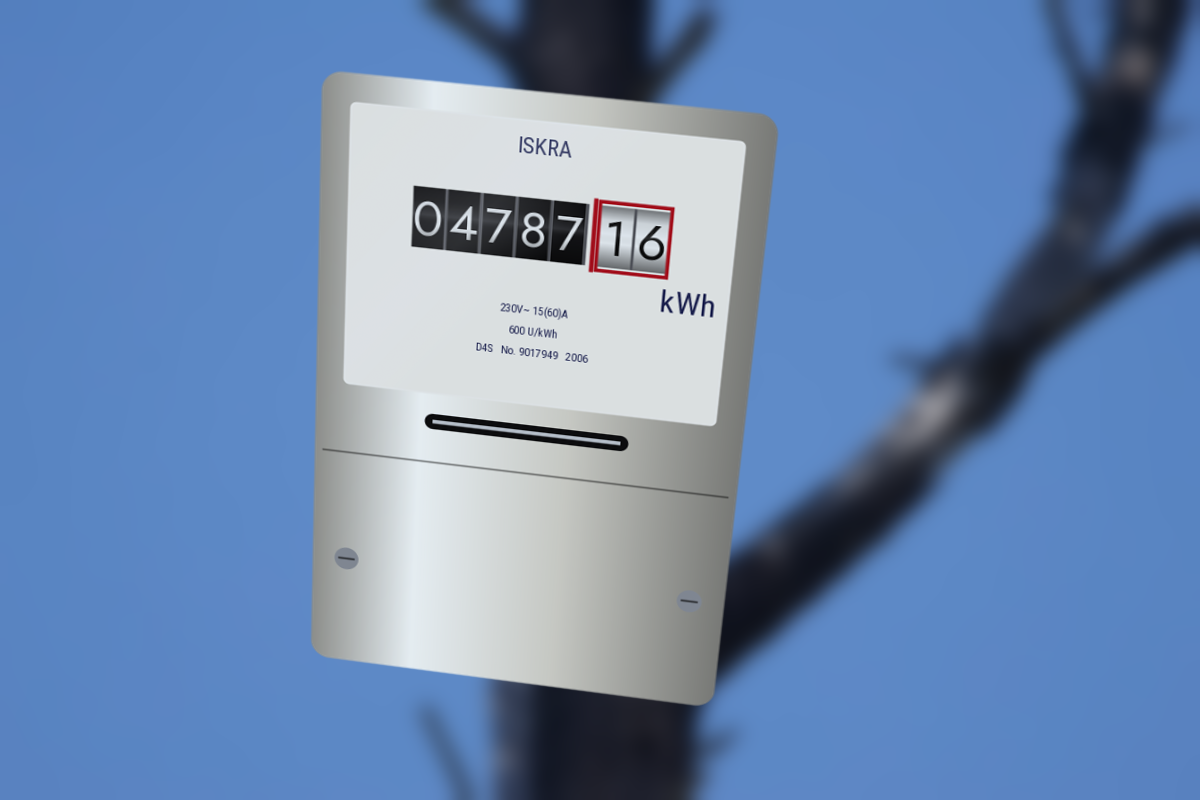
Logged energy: 4787.16 (kWh)
